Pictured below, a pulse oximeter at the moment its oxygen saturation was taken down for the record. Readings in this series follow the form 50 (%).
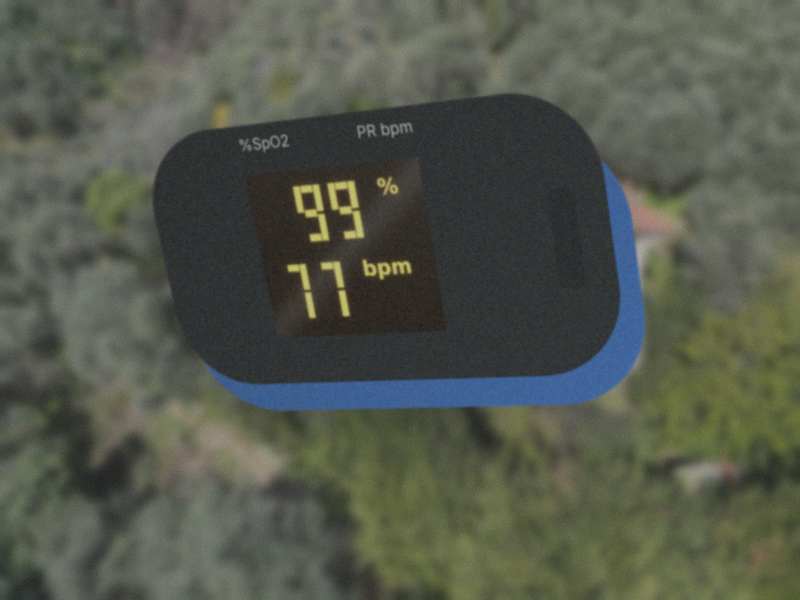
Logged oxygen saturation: 99 (%)
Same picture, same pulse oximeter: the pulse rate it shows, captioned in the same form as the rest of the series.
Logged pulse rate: 77 (bpm)
